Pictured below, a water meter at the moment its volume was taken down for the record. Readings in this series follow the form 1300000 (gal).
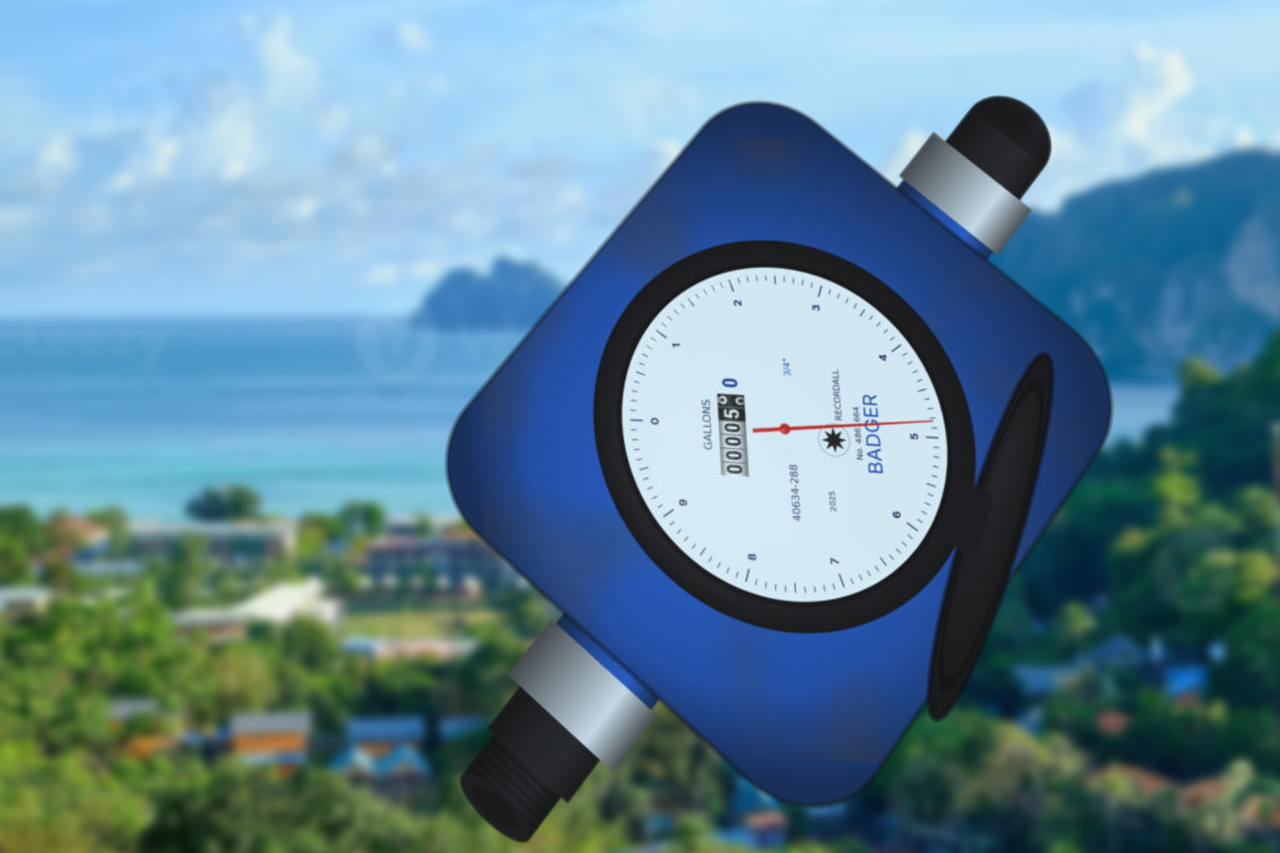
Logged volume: 584.8 (gal)
